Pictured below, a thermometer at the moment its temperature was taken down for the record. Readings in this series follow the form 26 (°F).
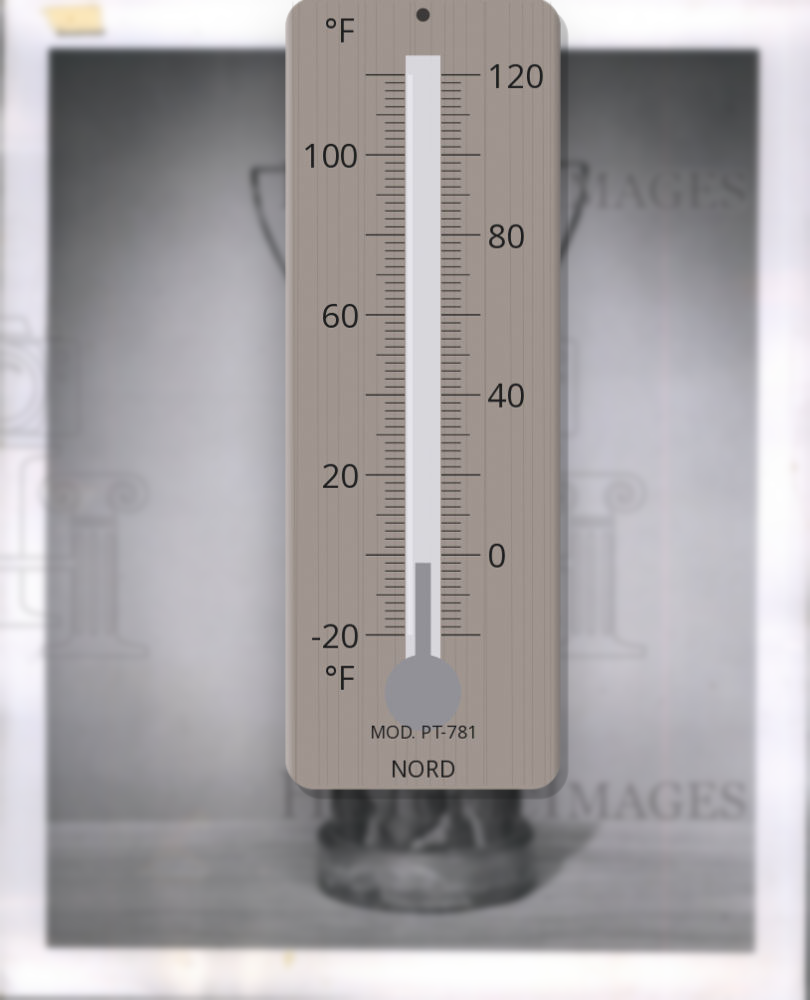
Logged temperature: -2 (°F)
